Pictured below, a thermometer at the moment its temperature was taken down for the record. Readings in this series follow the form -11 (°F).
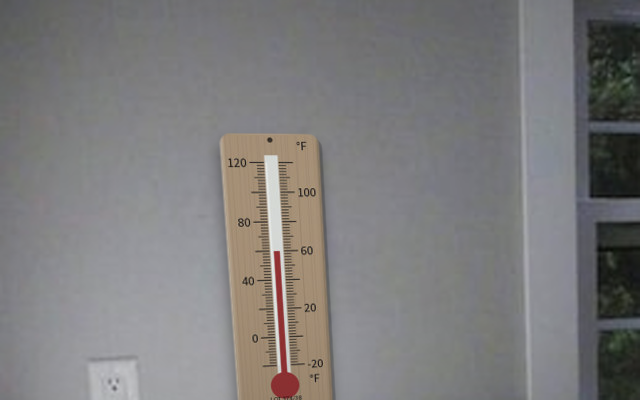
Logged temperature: 60 (°F)
